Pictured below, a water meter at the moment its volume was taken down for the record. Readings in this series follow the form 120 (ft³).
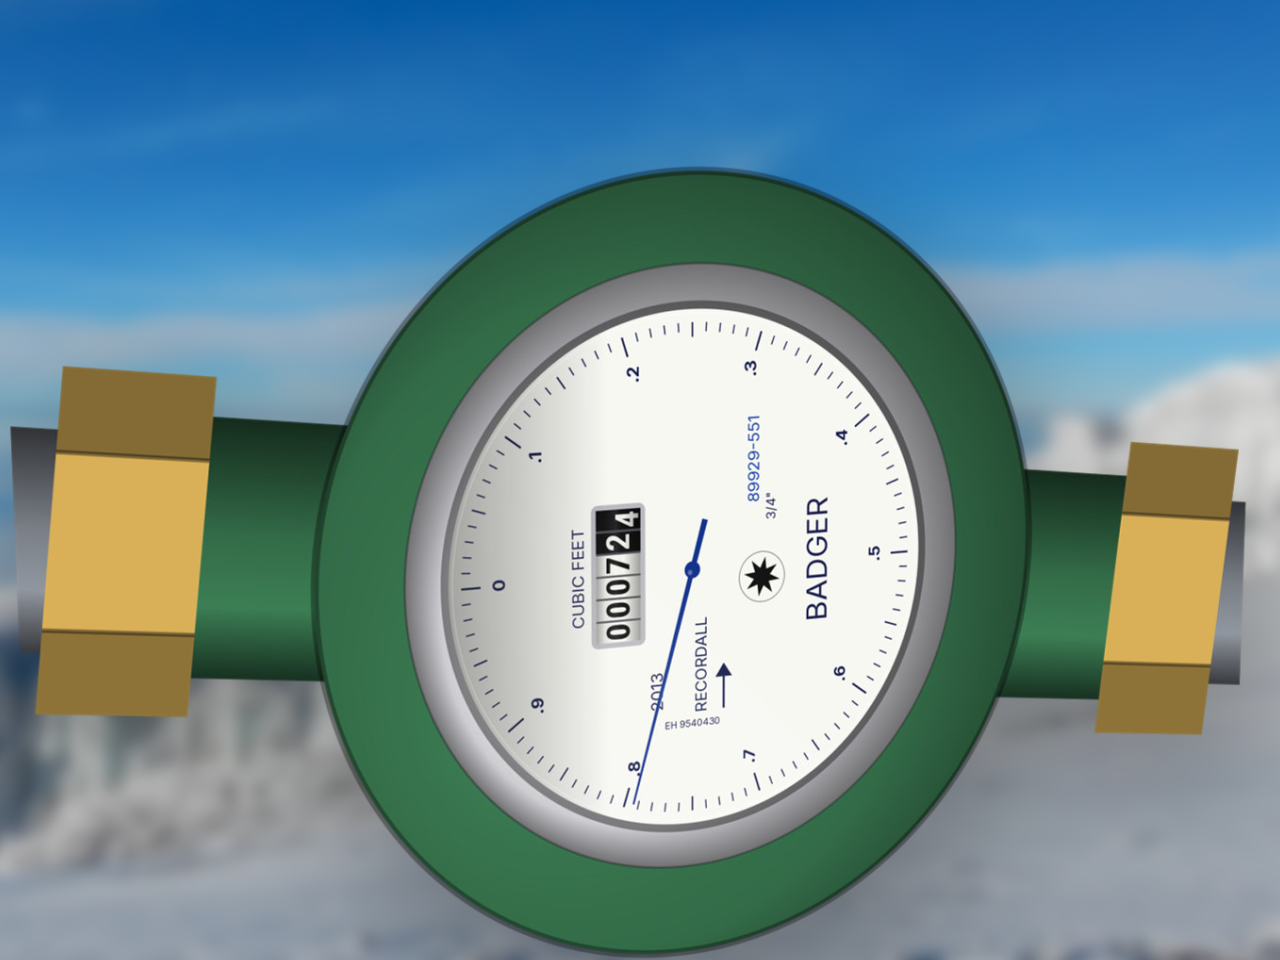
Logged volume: 723.79 (ft³)
